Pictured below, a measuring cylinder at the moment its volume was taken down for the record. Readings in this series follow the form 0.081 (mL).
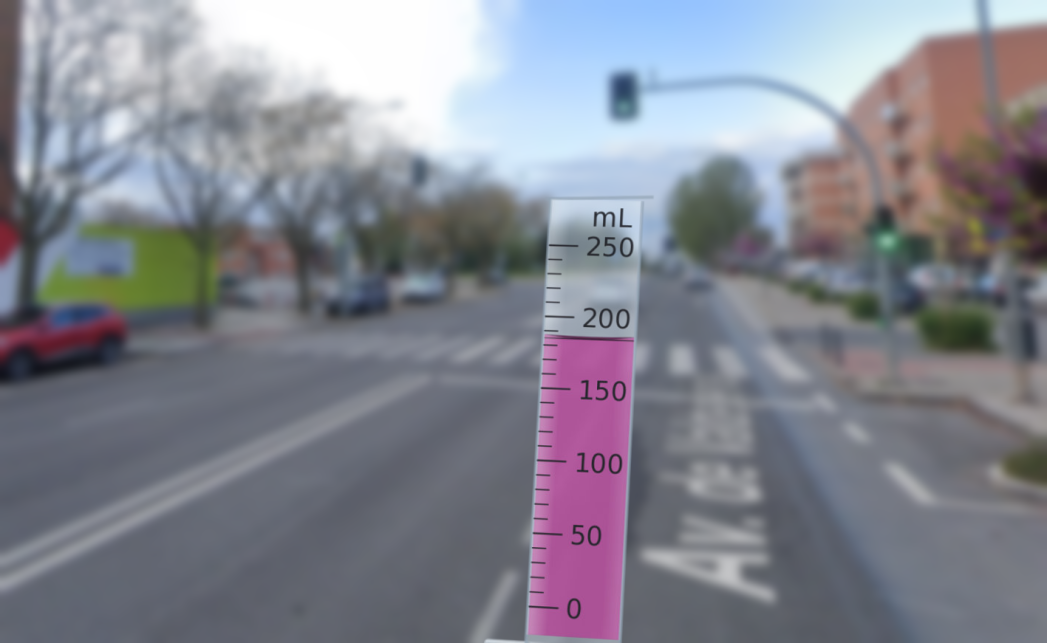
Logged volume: 185 (mL)
